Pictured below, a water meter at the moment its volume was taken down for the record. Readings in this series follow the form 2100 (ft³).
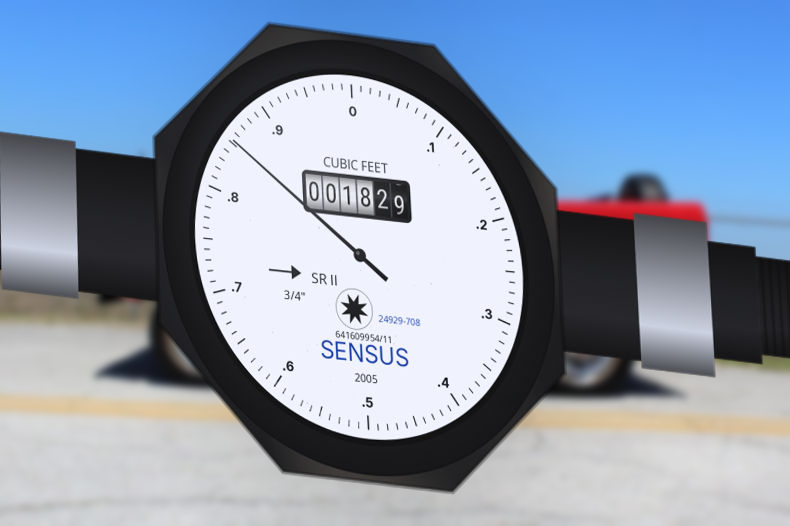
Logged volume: 1828.85 (ft³)
